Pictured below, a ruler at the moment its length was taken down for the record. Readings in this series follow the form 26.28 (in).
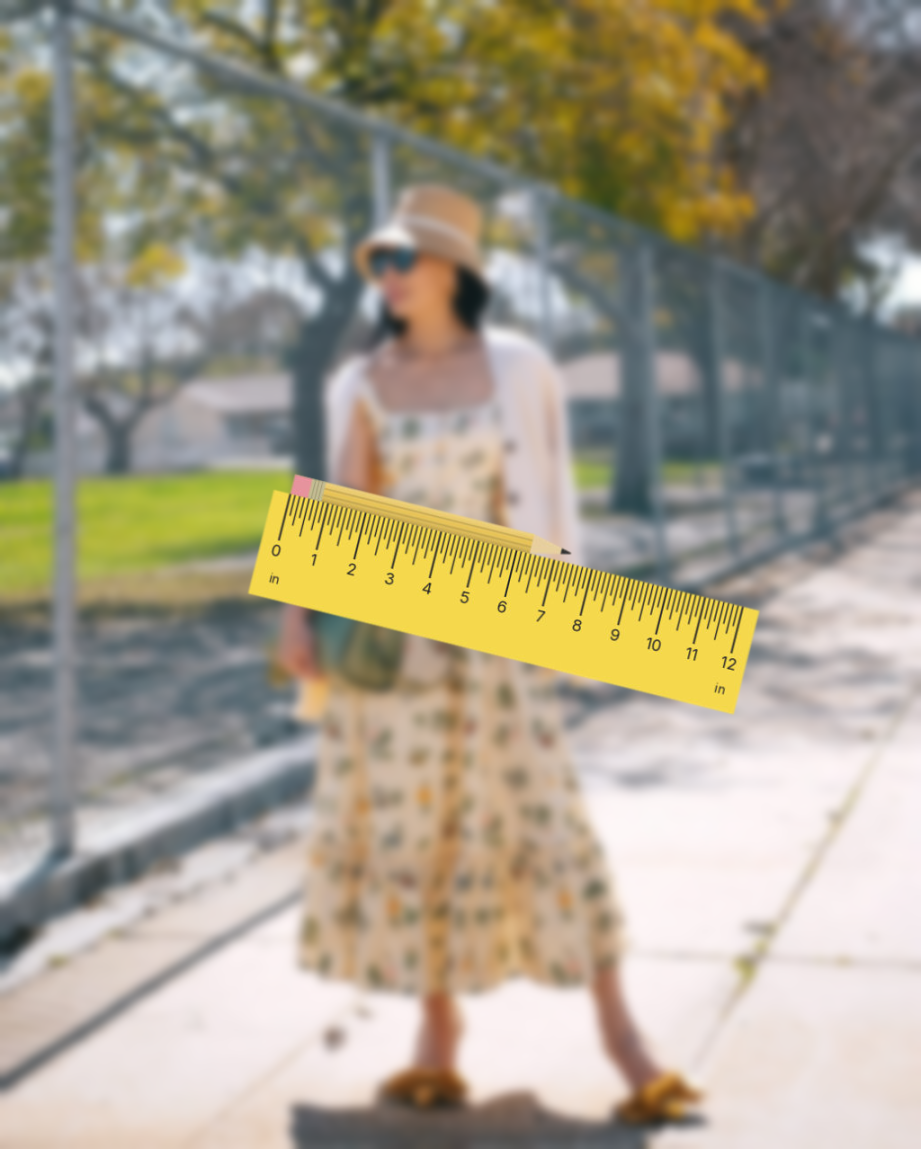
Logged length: 7.375 (in)
